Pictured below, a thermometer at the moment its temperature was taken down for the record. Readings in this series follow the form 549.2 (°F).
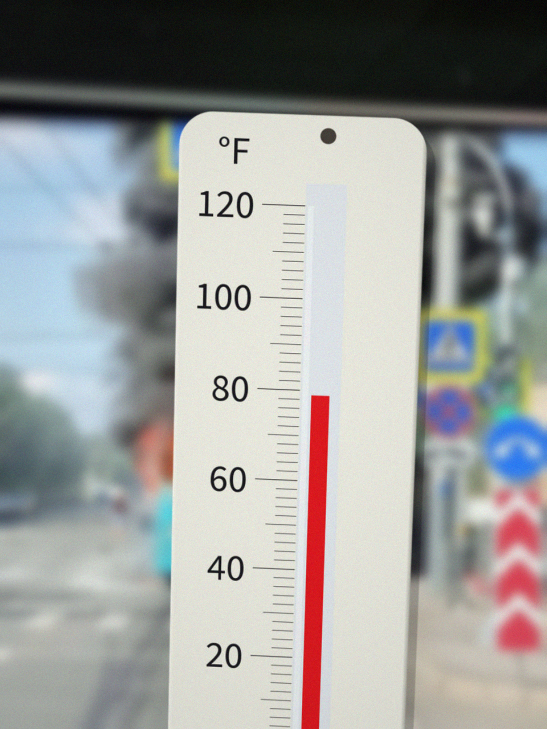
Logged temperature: 79 (°F)
